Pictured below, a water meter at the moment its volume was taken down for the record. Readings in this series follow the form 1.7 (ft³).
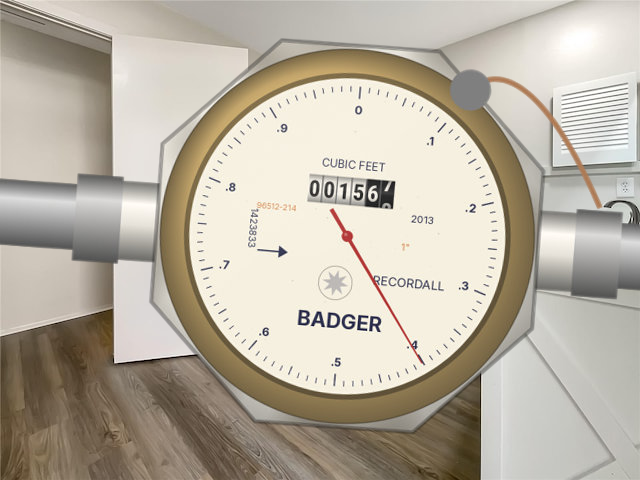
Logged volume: 1567.40 (ft³)
